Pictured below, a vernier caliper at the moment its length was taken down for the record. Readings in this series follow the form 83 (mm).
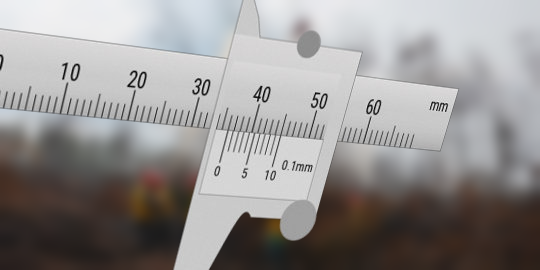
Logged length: 36.0 (mm)
